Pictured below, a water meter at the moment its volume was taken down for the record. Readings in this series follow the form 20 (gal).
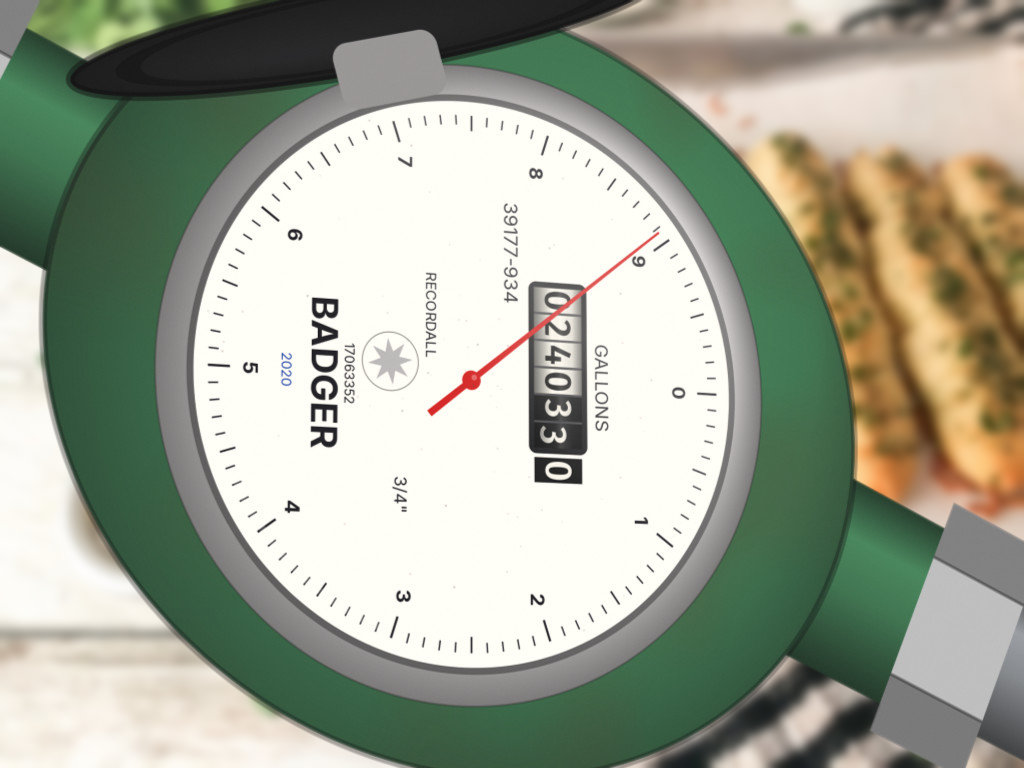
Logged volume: 240328.9 (gal)
